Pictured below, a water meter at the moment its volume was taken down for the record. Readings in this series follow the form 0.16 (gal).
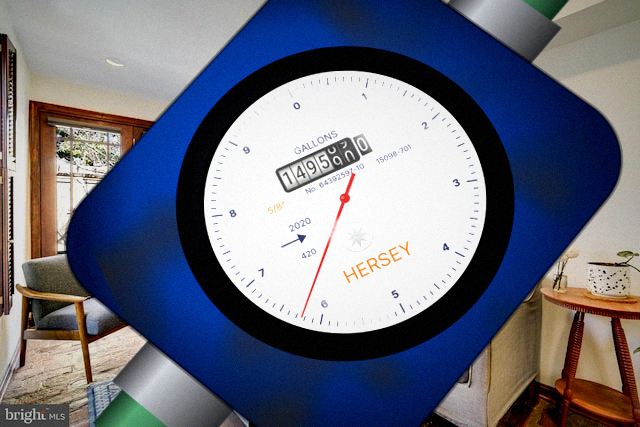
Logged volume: 1495896.2 (gal)
